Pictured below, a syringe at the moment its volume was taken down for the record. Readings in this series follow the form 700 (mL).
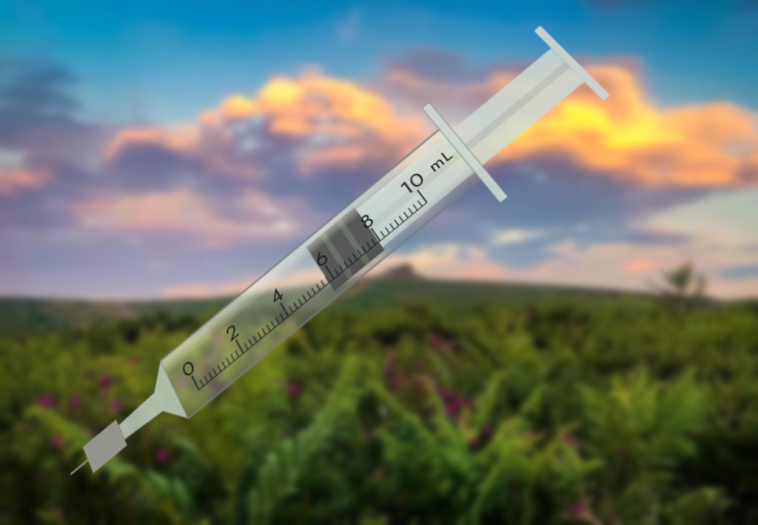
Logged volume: 5.8 (mL)
